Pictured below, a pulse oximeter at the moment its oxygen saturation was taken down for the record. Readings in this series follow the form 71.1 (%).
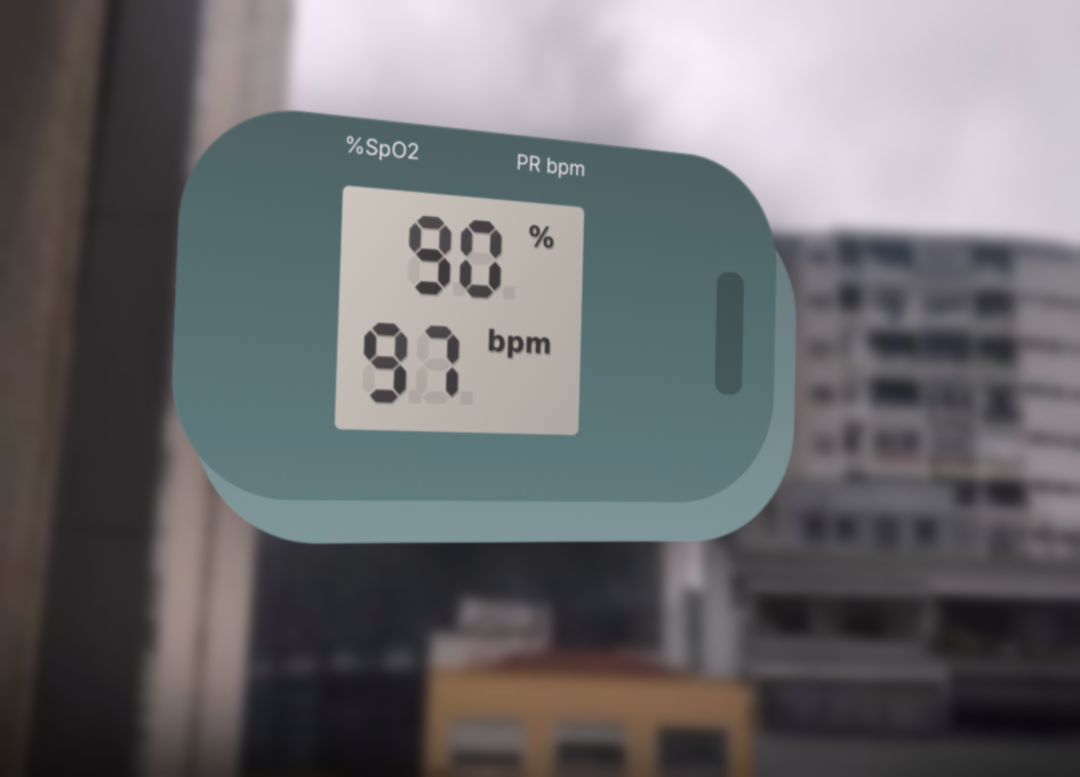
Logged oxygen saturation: 90 (%)
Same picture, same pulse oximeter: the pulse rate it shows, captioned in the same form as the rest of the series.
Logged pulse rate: 97 (bpm)
